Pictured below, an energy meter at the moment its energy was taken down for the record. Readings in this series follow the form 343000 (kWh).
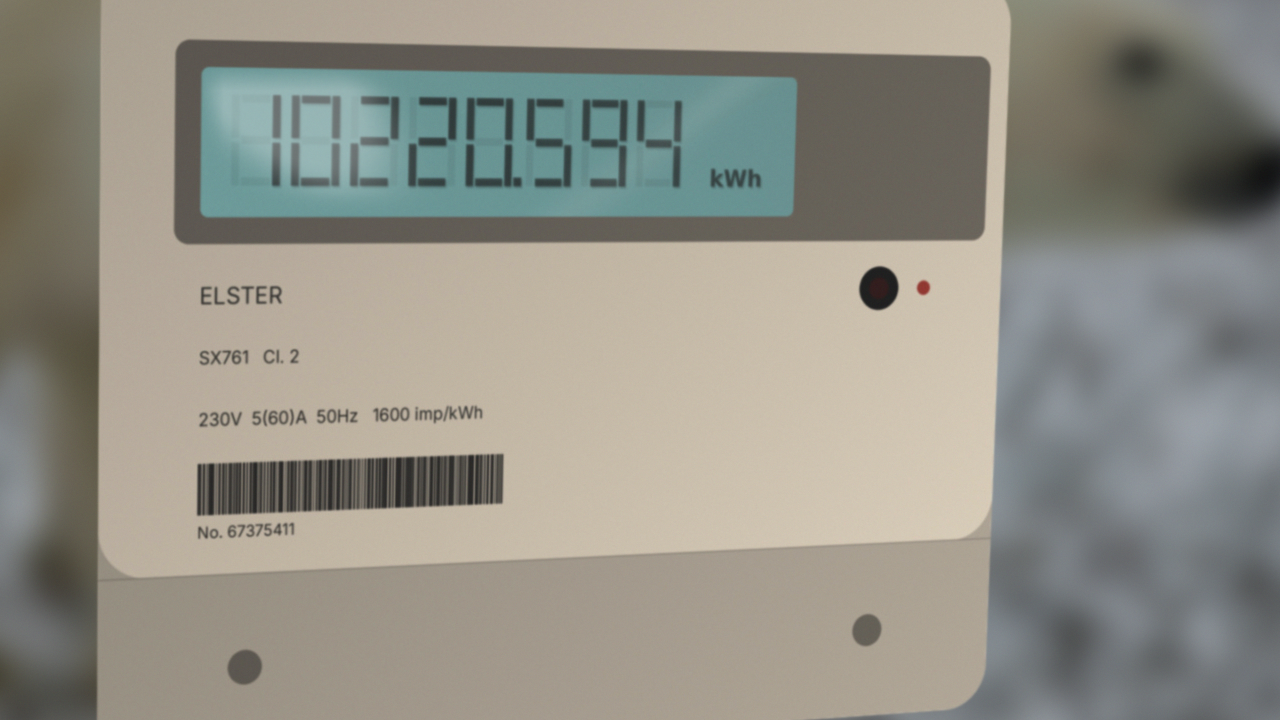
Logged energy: 10220.594 (kWh)
